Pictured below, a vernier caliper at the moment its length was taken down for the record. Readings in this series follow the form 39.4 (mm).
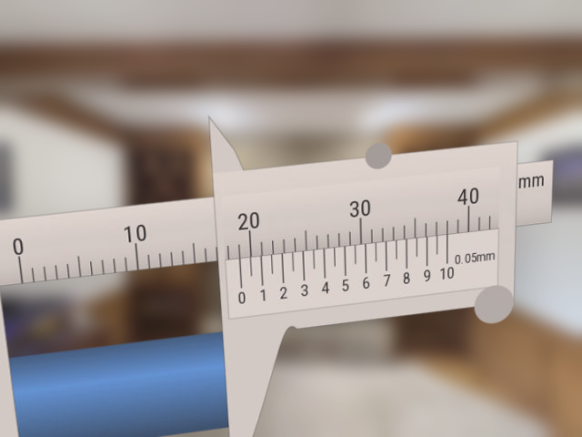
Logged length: 19.0 (mm)
